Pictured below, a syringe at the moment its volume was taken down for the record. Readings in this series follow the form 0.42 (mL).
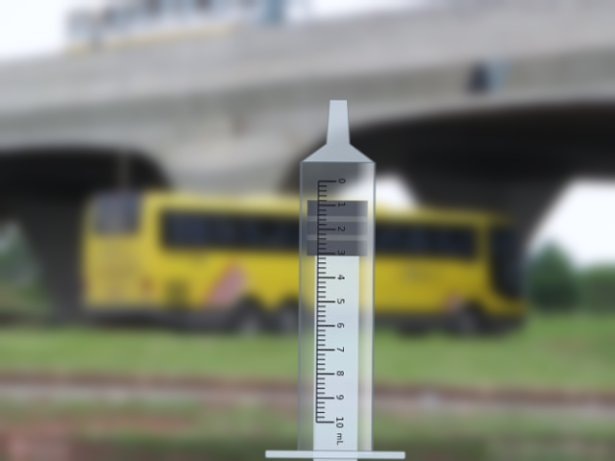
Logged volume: 0.8 (mL)
